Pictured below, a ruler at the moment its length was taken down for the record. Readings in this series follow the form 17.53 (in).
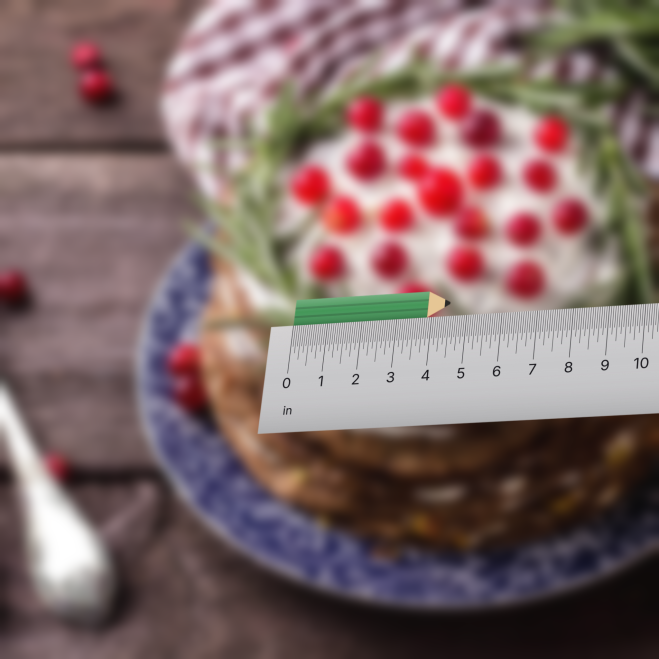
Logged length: 4.5 (in)
